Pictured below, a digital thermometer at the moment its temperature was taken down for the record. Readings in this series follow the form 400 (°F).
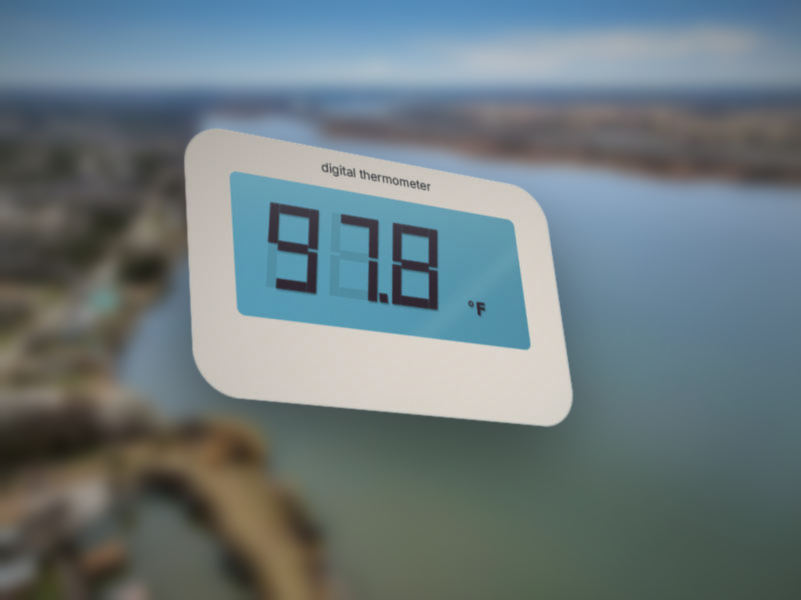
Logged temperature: 97.8 (°F)
